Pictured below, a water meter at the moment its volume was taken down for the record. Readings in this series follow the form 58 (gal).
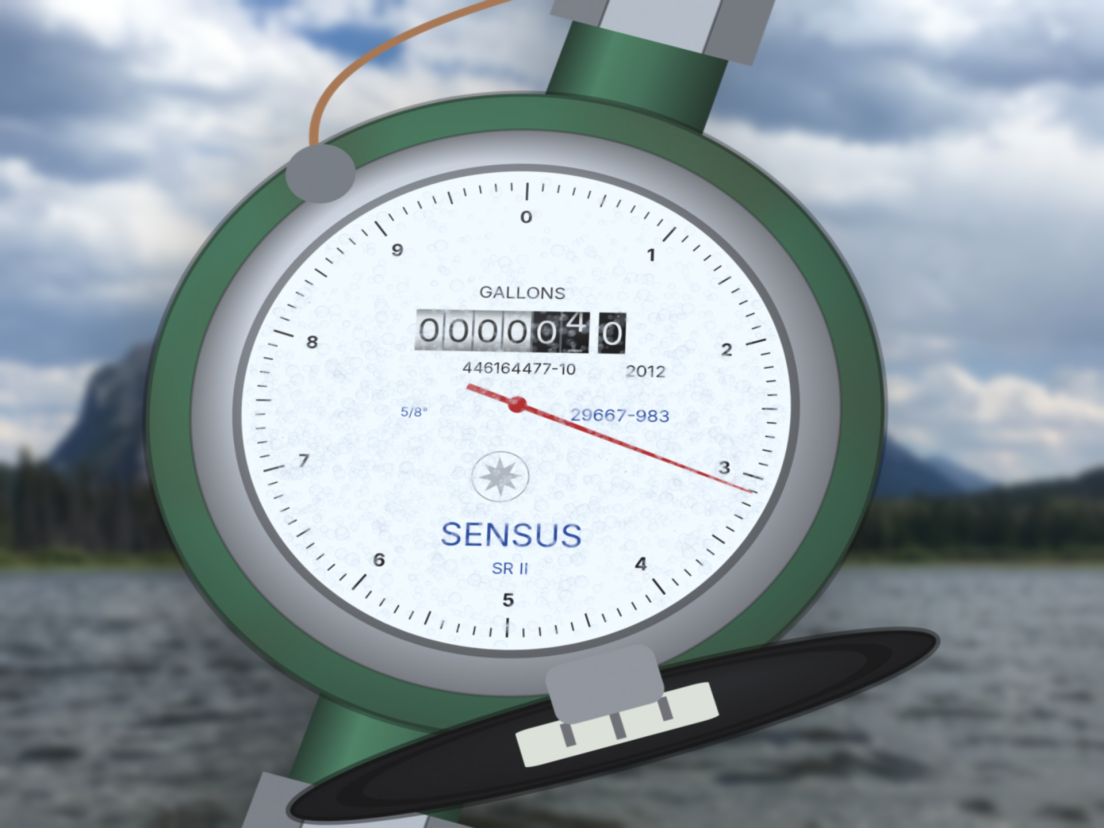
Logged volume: 43.1 (gal)
